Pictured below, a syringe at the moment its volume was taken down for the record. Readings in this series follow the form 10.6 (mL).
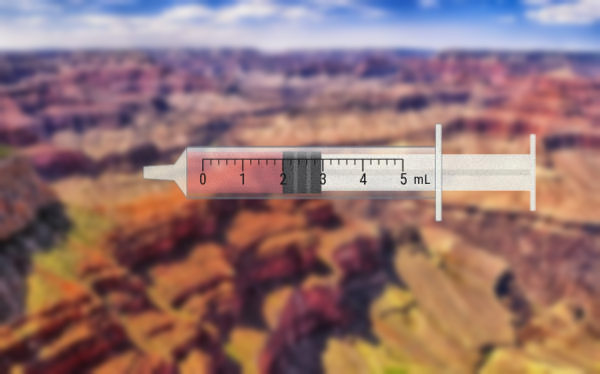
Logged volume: 2 (mL)
